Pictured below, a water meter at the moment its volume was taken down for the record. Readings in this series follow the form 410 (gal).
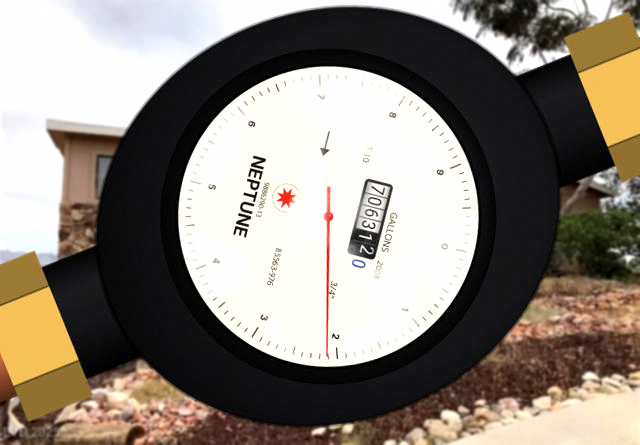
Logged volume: 7063122.1 (gal)
